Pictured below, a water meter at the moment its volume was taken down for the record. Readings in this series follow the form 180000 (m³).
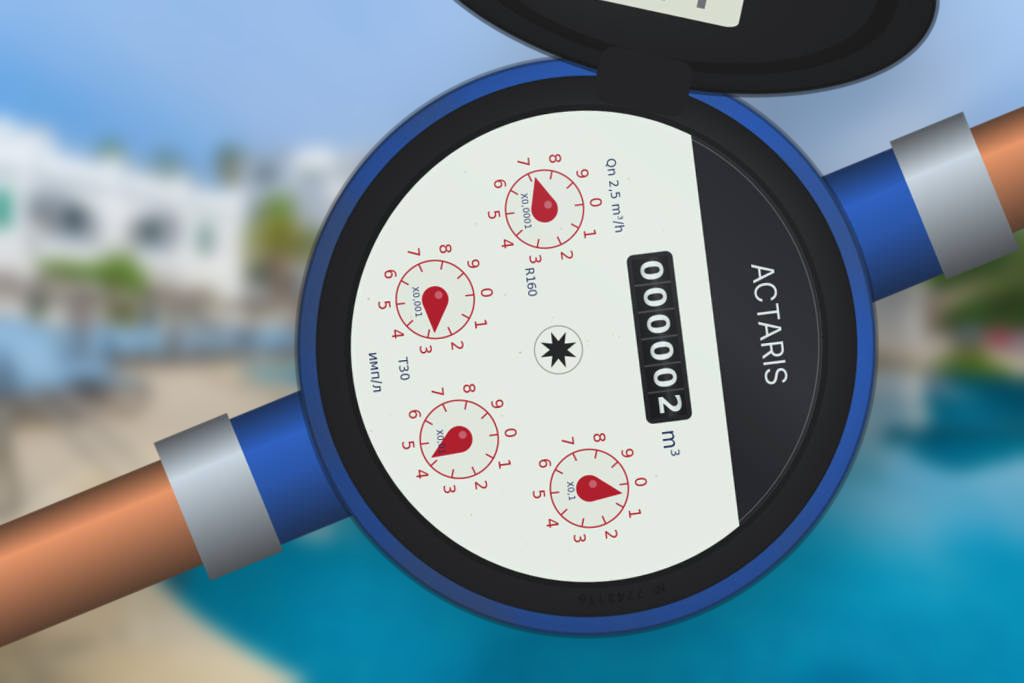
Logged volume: 2.0427 (m³)
